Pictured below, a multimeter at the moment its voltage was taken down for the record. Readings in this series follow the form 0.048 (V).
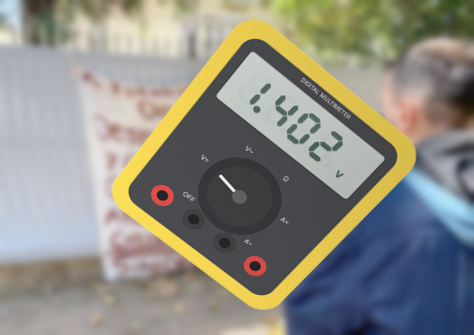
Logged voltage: 1.402 (V)
